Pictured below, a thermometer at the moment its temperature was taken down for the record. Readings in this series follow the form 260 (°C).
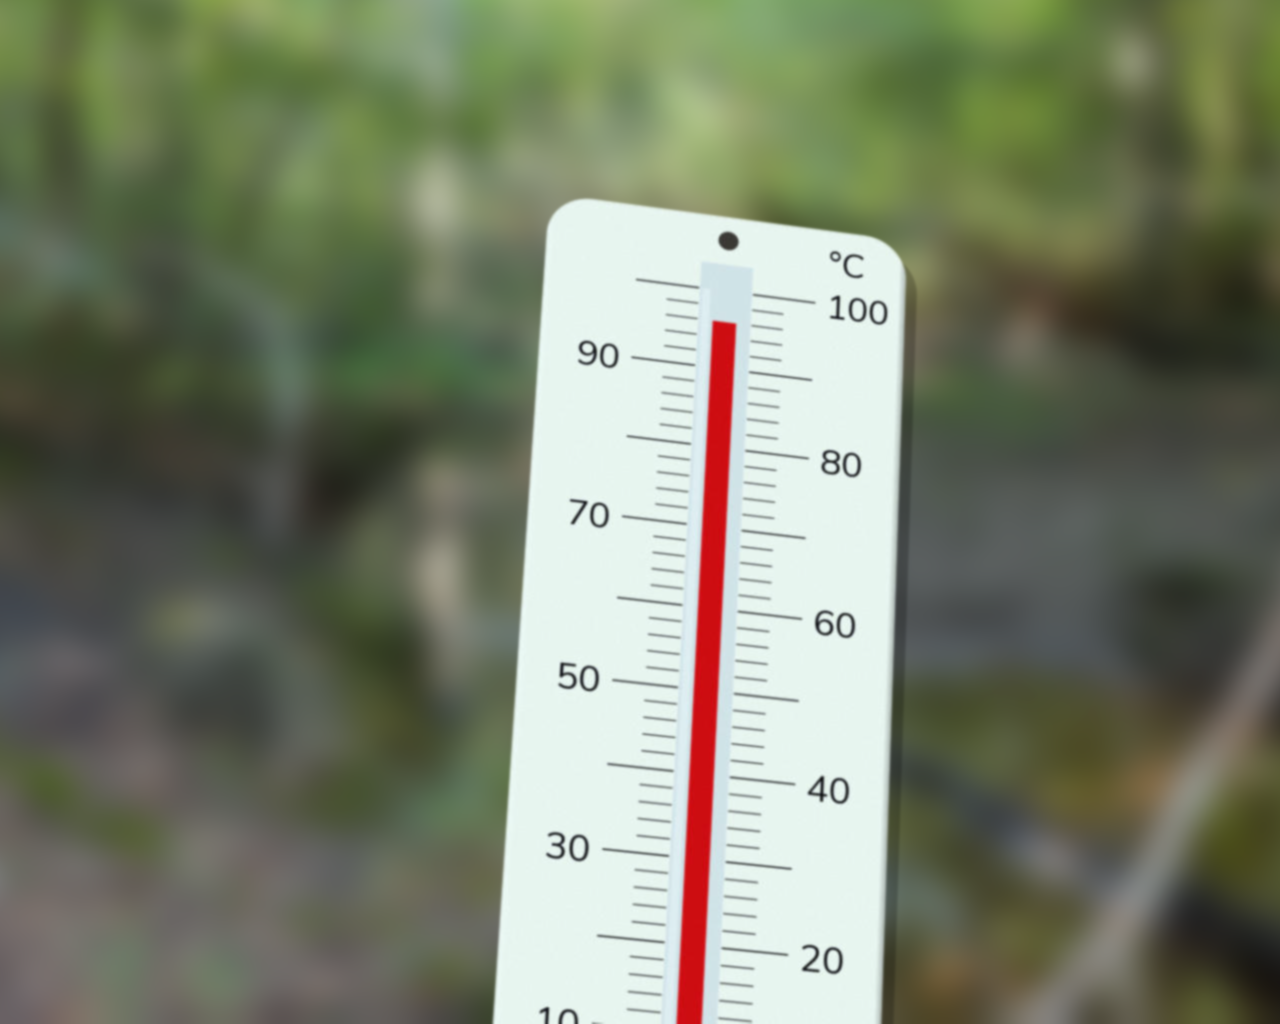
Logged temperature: 96 (°C)
